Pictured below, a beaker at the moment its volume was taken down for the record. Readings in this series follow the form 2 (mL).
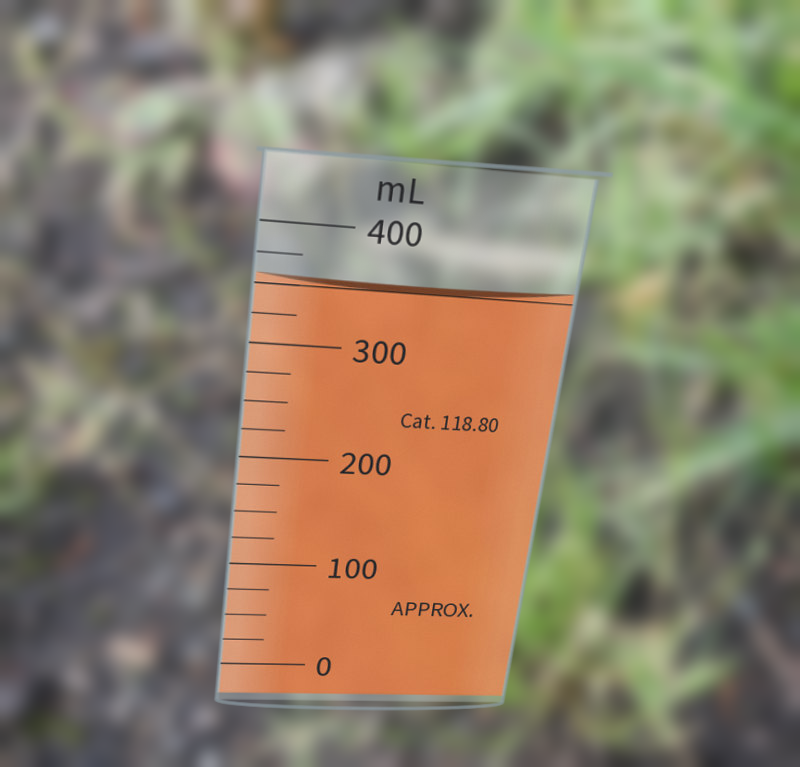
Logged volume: 350 (mL)
